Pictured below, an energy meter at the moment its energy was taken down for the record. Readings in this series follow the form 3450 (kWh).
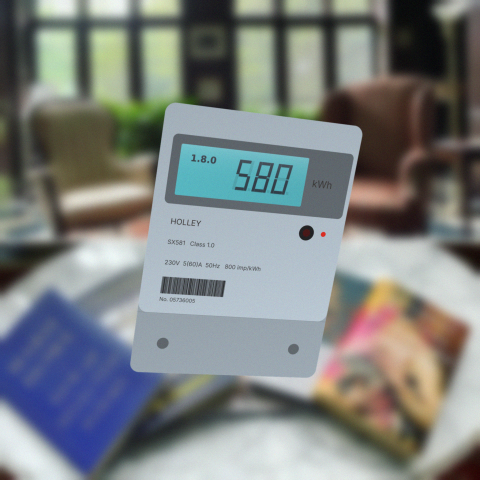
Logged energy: 580 (kWh)
